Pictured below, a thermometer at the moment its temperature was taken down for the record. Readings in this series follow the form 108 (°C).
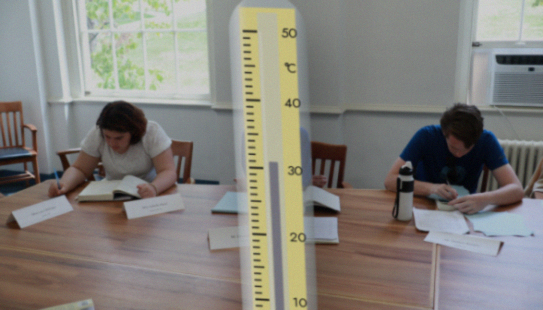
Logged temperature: 31 (°C)
